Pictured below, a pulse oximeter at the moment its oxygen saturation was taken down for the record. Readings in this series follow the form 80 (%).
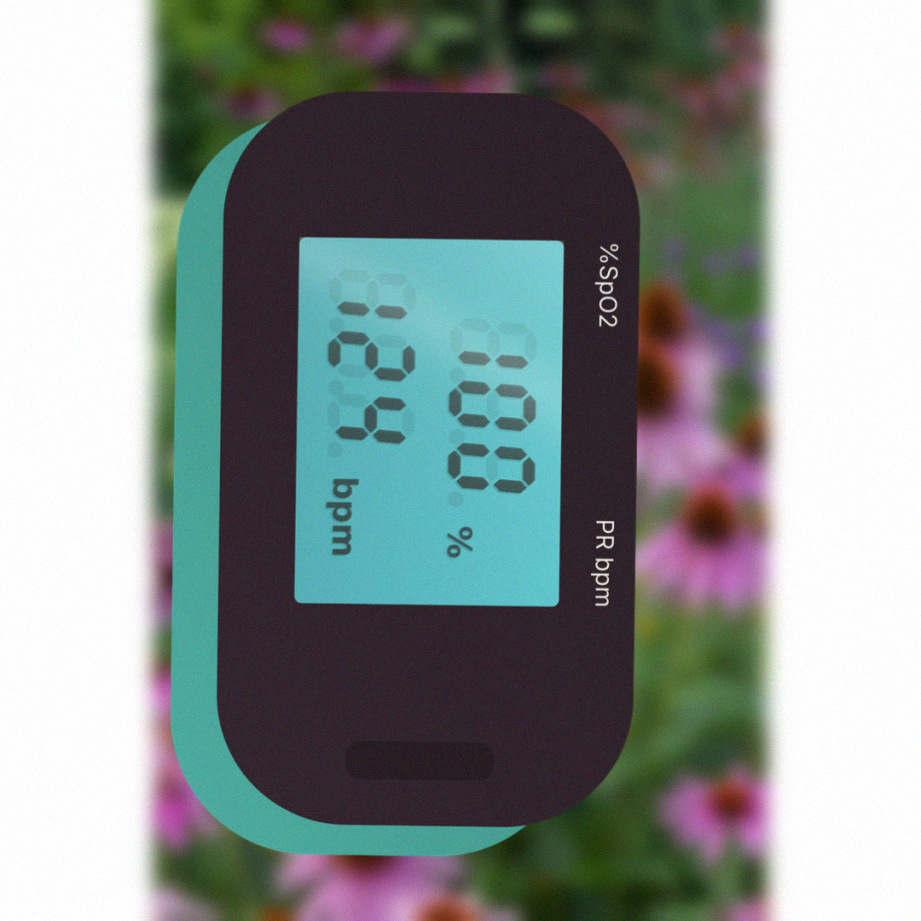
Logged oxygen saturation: 100 (%)
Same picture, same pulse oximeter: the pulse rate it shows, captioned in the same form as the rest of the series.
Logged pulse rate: 124 (bpm)
